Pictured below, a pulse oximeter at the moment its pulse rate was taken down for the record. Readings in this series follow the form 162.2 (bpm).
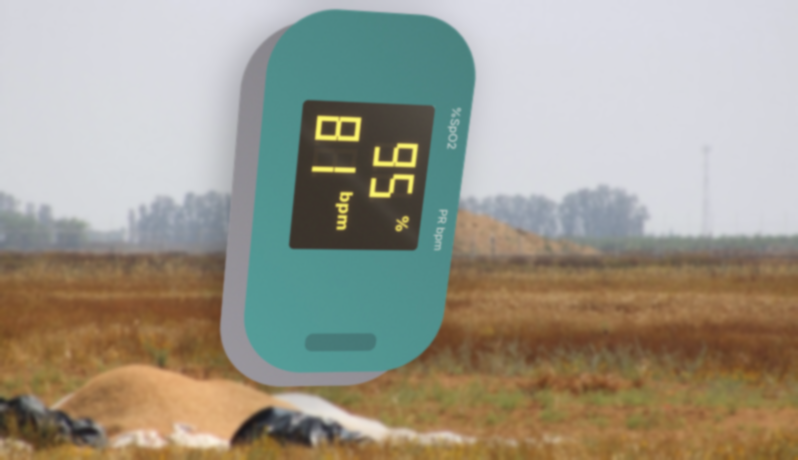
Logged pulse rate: 81 (bpm)
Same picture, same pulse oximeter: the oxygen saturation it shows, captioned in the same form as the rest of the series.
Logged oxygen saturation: 95 (%)
